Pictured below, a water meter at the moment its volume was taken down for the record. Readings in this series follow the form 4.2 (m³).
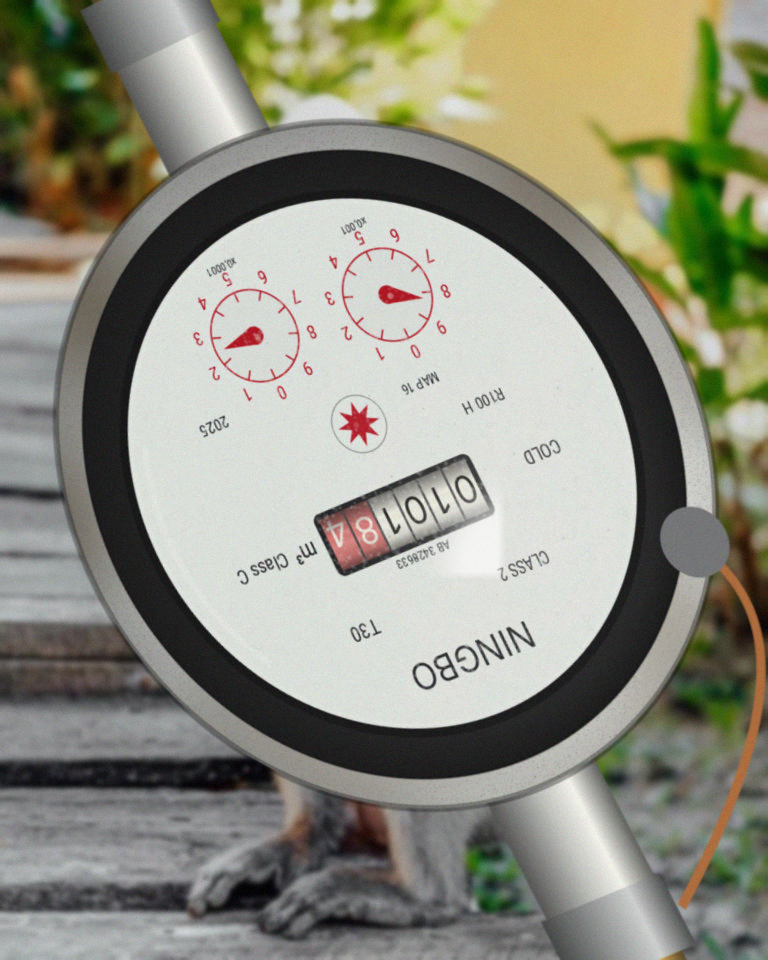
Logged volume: 101.8382 (m³)
